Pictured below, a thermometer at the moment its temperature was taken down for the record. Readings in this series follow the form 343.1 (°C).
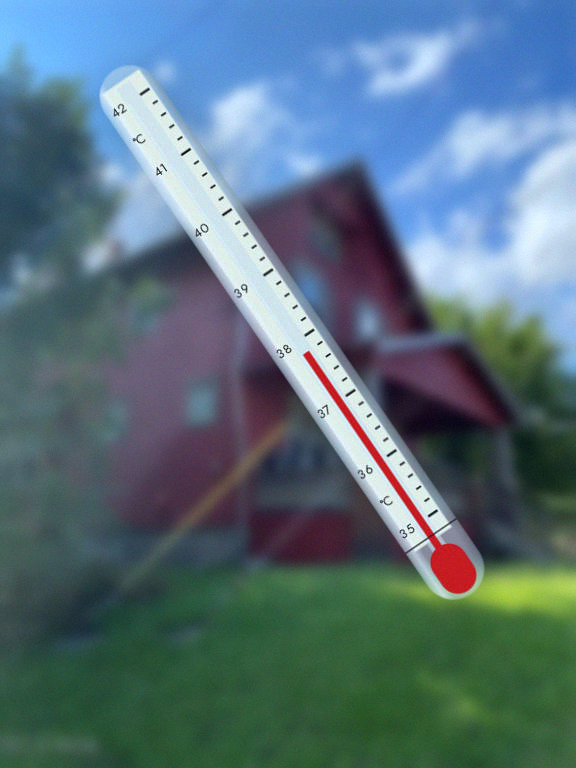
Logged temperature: 37.8 (°C)
